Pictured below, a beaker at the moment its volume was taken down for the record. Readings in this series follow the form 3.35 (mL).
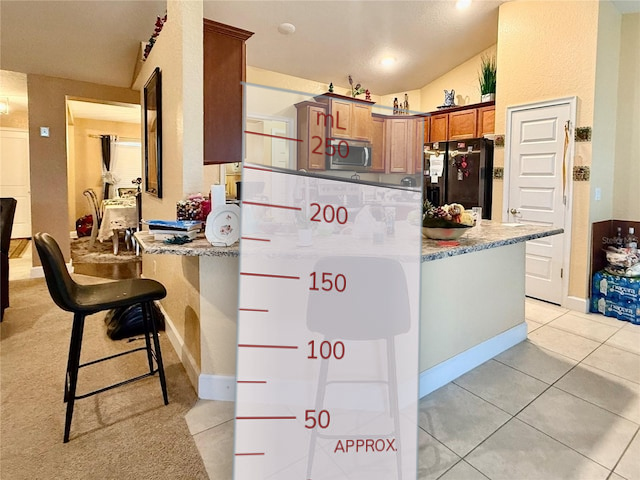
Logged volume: 225 (mL)
